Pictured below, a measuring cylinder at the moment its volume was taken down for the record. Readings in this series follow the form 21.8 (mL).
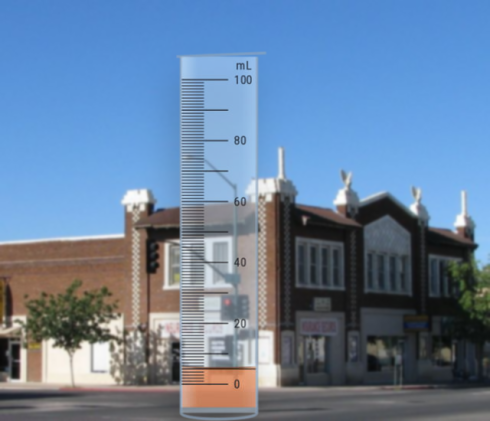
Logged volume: 5 (mL)
